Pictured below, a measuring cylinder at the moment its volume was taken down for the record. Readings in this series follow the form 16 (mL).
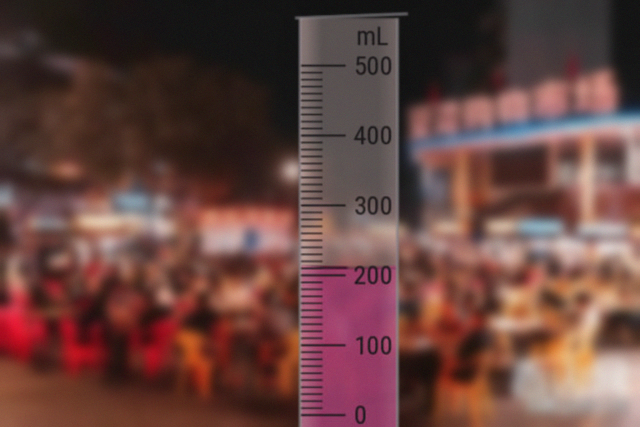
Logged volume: 210 (mL)
